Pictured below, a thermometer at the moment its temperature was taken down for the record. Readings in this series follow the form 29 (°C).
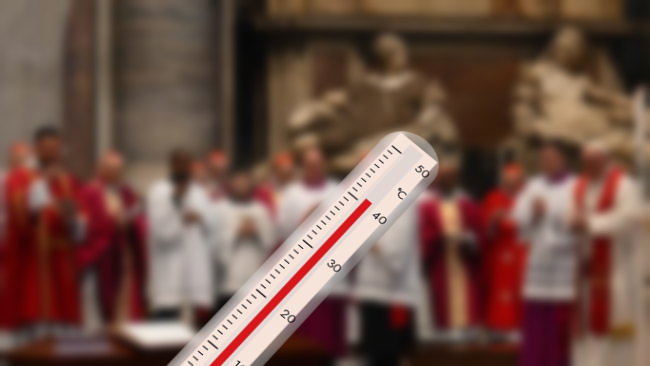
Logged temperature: 41 (°C)
